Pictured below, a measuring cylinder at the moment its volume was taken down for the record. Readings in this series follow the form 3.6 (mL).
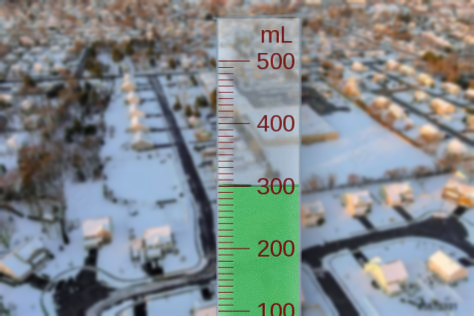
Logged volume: 300 (mL)
